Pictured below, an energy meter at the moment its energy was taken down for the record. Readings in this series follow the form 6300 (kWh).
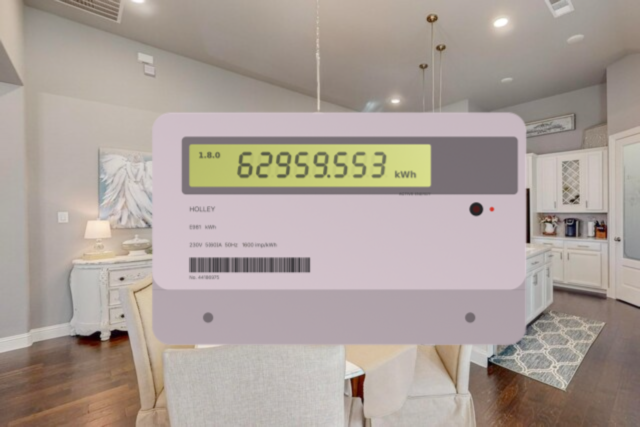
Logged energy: 62959.553 (kWh)
